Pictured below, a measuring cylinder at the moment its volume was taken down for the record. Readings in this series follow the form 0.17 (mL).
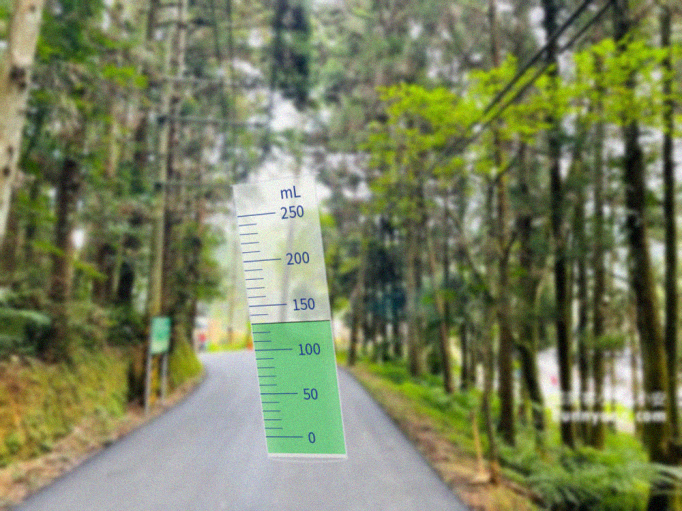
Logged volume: 130 (mL)
